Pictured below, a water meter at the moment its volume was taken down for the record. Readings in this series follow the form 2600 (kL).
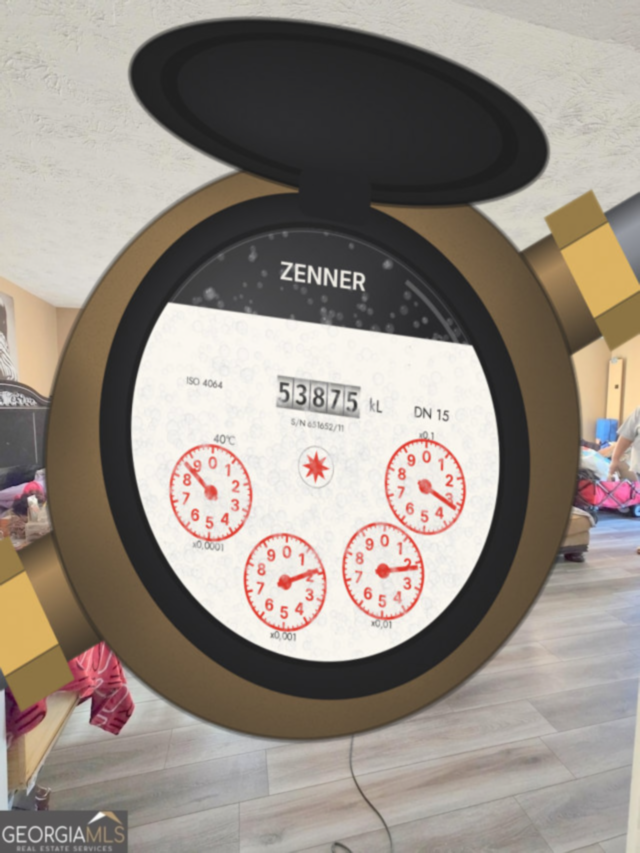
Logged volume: 53875.3218 (kL)
